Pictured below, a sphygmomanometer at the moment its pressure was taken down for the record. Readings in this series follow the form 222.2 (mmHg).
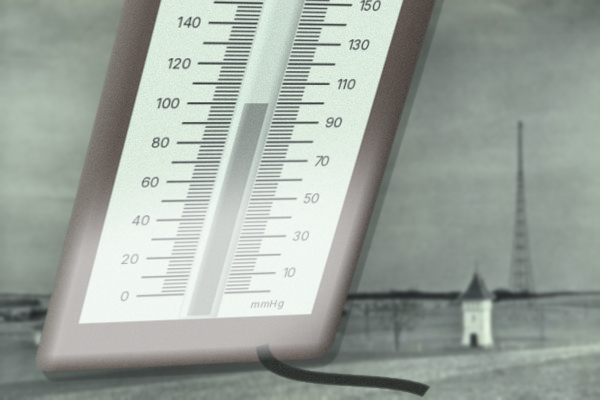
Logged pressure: 100 (mmHg)
